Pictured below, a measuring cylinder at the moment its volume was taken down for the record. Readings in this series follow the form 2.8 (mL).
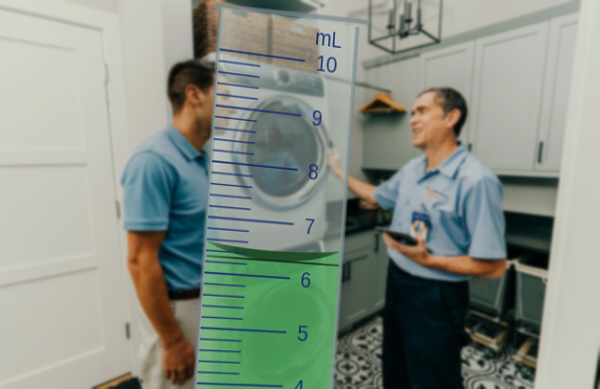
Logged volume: 6.3 (mL)
